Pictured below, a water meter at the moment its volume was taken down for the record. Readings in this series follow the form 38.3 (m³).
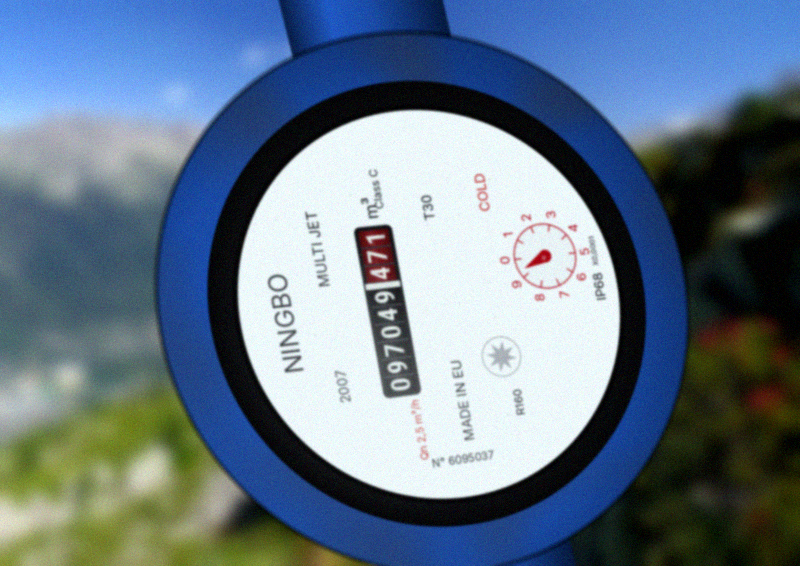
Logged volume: 97049.4709 (m³)
